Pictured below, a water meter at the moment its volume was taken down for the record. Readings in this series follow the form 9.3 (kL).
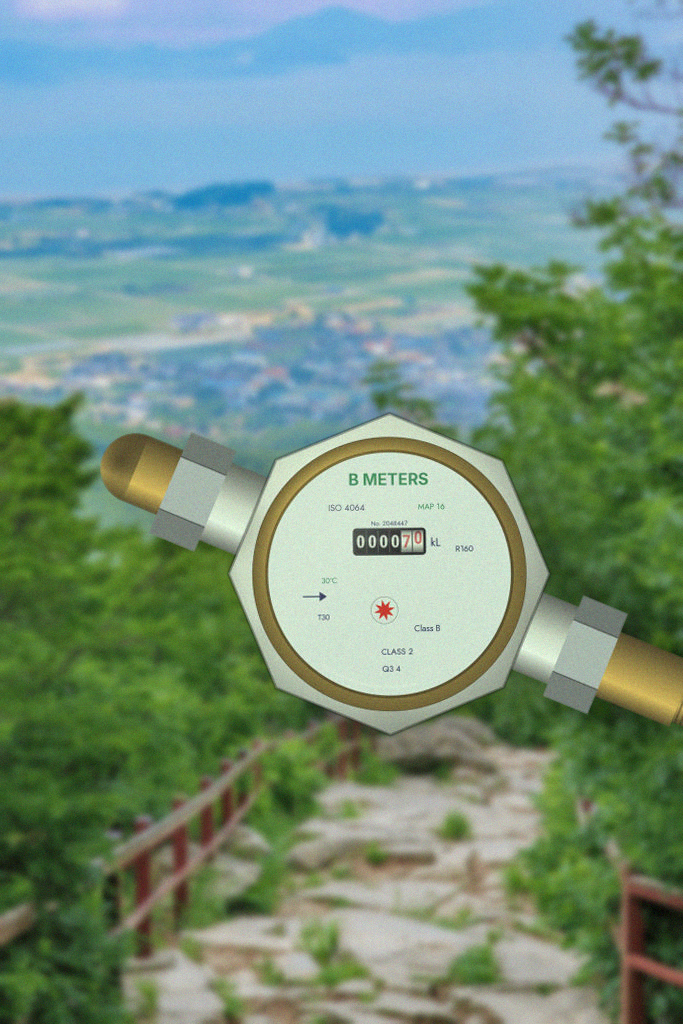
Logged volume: 0.70 (kL)
